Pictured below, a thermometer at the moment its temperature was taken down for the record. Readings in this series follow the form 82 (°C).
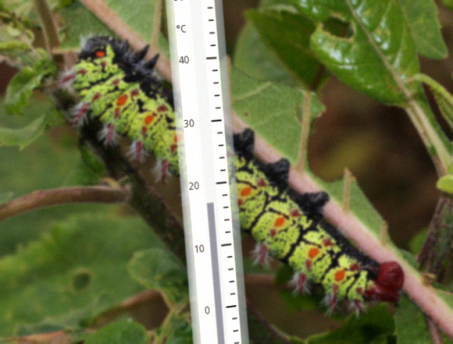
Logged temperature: 17 (°C)
